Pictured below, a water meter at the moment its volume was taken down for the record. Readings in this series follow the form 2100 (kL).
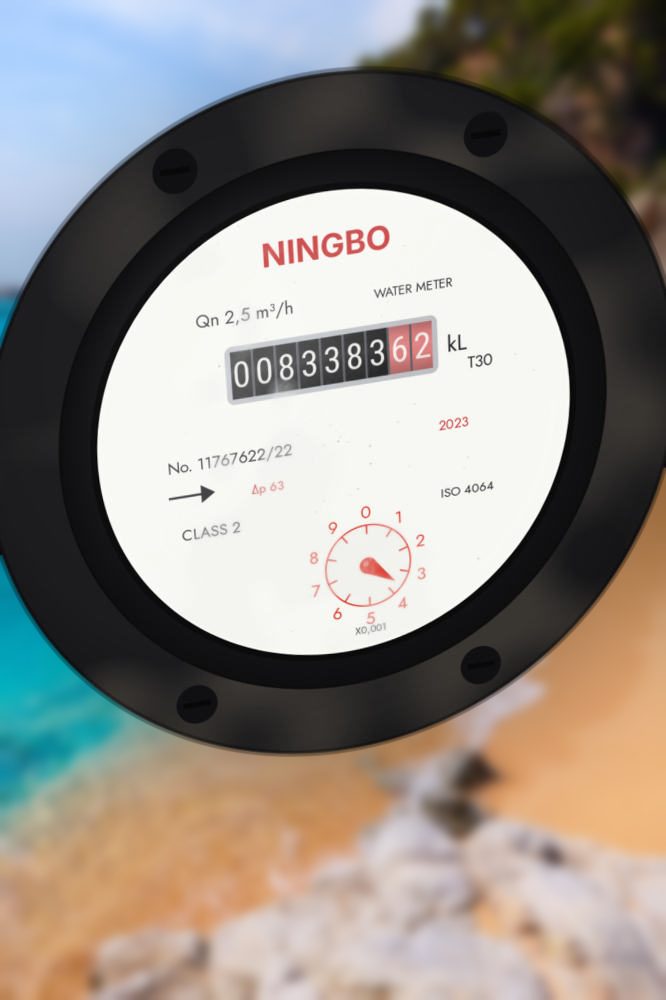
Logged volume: 83383.623 (kL)
